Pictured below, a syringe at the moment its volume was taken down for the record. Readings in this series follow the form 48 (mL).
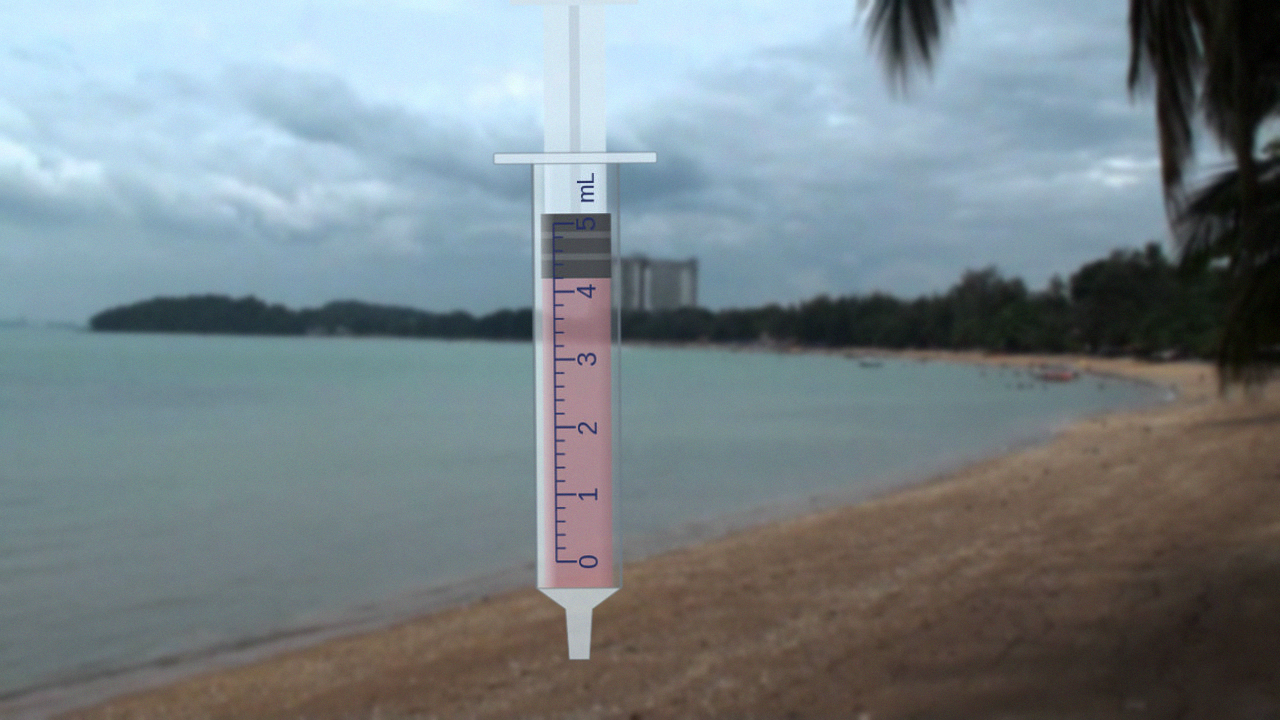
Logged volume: 4.2 (mL)
